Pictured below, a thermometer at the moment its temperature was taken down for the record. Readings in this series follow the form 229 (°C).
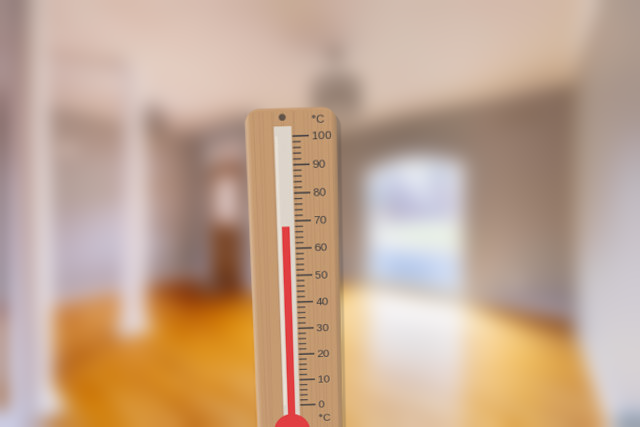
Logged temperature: 68 (°C)
